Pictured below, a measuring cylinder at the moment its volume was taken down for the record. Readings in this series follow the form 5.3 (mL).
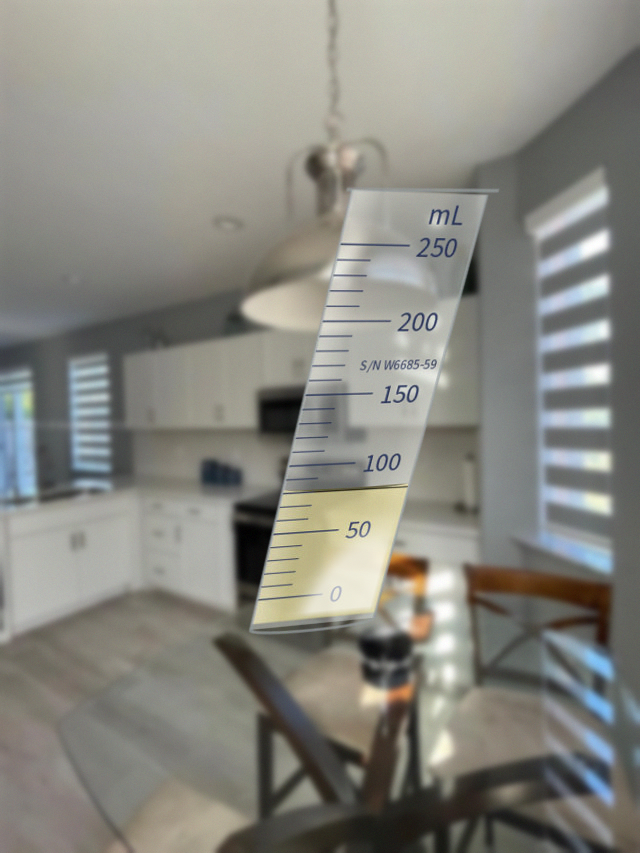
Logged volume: 80 (mL)
